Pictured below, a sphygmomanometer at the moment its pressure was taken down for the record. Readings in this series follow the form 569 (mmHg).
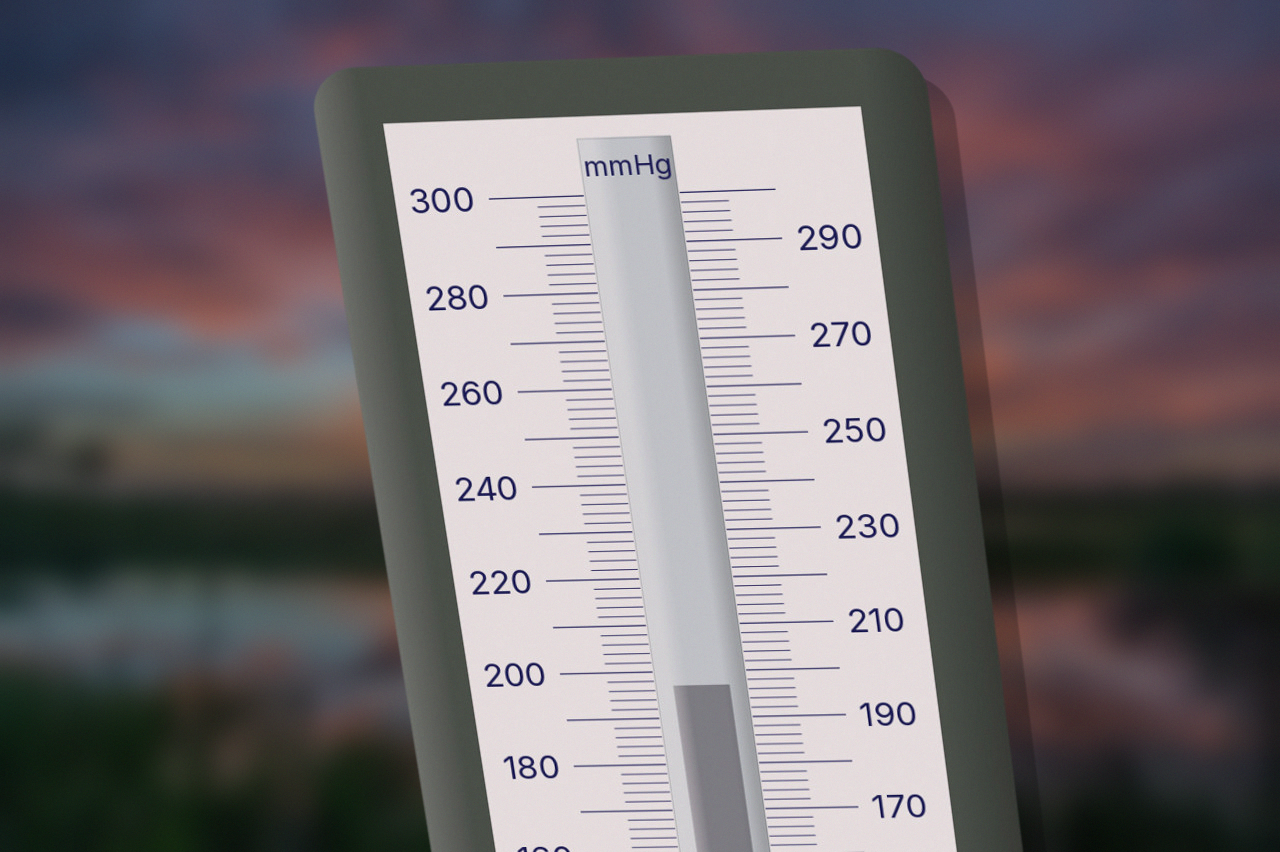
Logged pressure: 197 (mmHg)
